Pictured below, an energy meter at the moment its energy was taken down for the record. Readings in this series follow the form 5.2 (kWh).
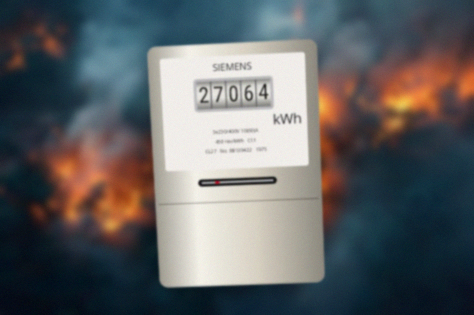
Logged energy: 27064 (kWh)
